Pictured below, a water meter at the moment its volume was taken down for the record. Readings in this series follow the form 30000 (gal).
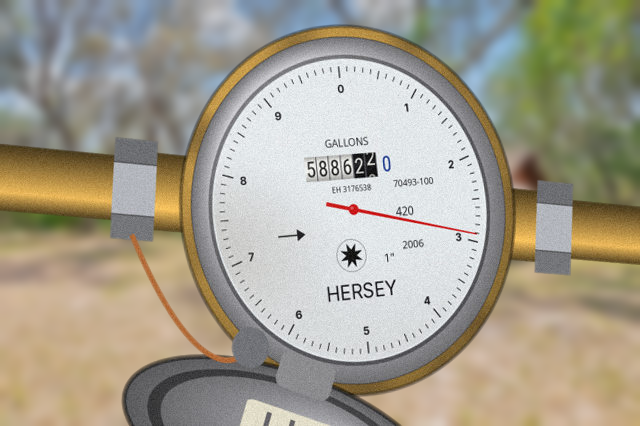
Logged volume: 5886222.9 (gal)
